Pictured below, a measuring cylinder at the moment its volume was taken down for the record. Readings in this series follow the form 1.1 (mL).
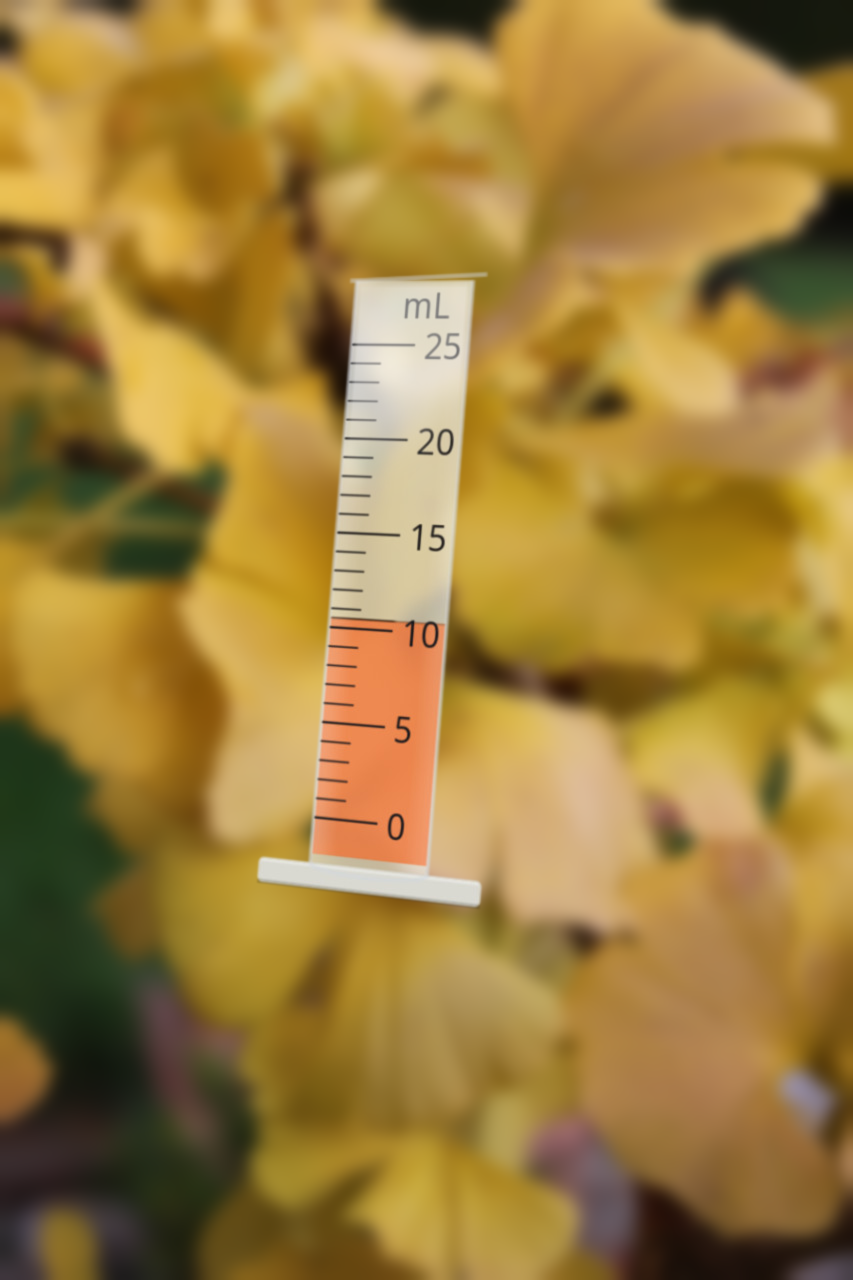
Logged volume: 10.5 (mL)
